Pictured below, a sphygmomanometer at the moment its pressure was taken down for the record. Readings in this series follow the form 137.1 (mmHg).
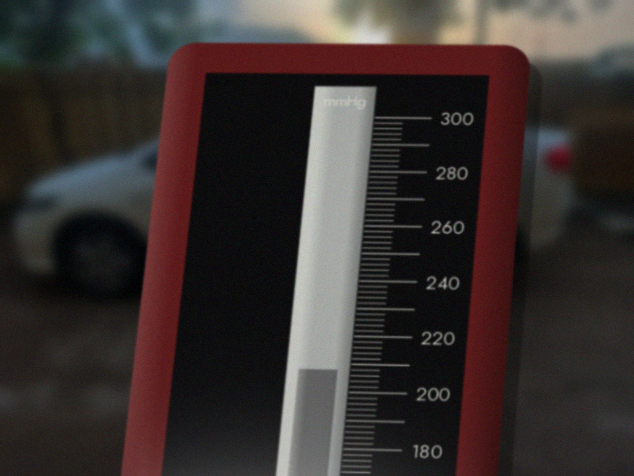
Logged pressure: 208 (mmHg)
